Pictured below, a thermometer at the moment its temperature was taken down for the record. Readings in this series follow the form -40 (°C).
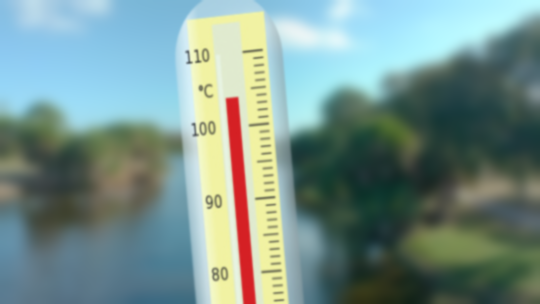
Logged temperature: 104 (°C)
